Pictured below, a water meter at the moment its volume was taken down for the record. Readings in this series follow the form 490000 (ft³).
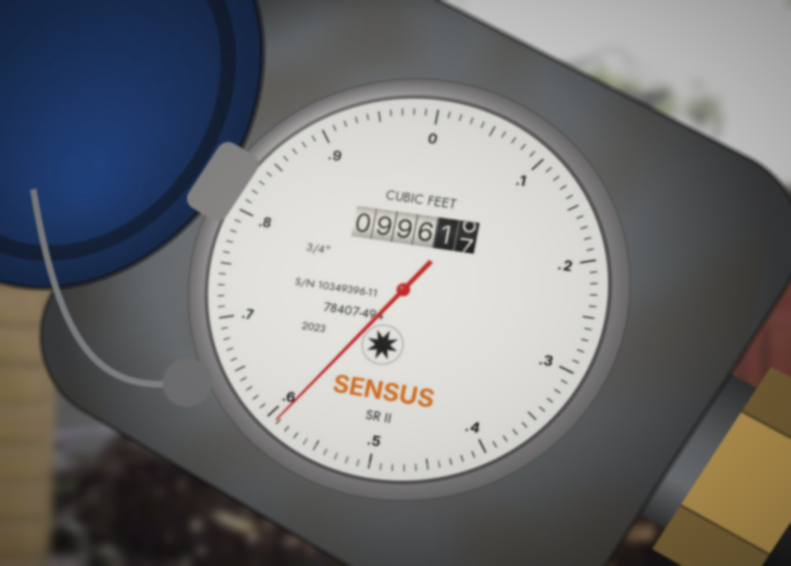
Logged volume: 99616.59 (ft³)
